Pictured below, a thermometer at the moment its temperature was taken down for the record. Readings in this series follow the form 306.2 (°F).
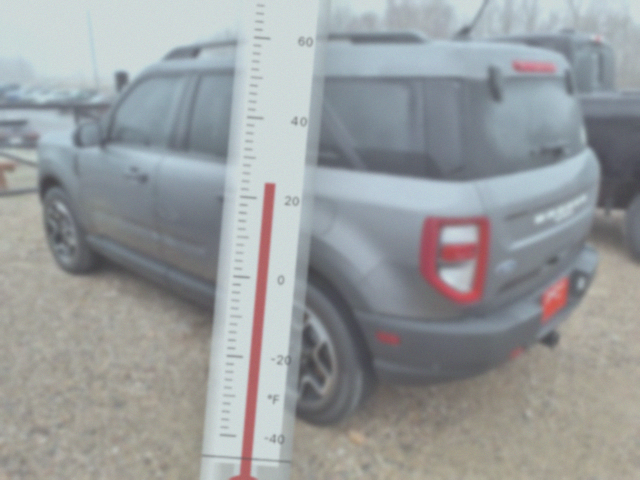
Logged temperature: 24 (°F)
